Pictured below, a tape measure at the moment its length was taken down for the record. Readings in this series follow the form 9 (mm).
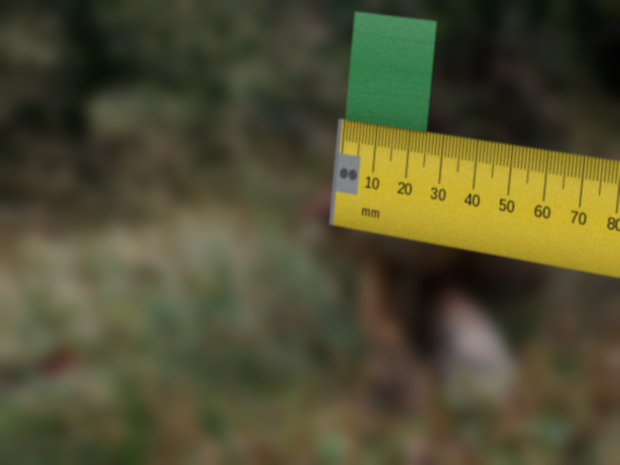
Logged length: 25 (mm)
